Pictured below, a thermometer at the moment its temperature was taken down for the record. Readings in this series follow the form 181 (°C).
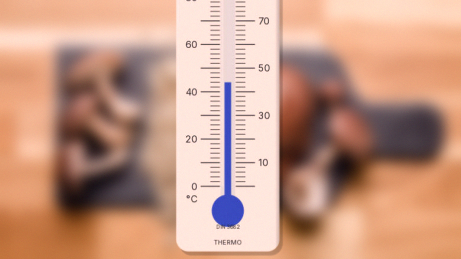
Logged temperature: 44 (°C)
